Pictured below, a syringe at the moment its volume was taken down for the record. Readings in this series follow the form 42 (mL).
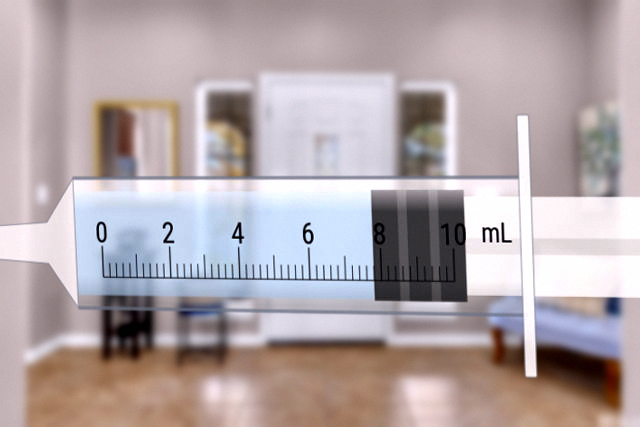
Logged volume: 7.8 (mL)
